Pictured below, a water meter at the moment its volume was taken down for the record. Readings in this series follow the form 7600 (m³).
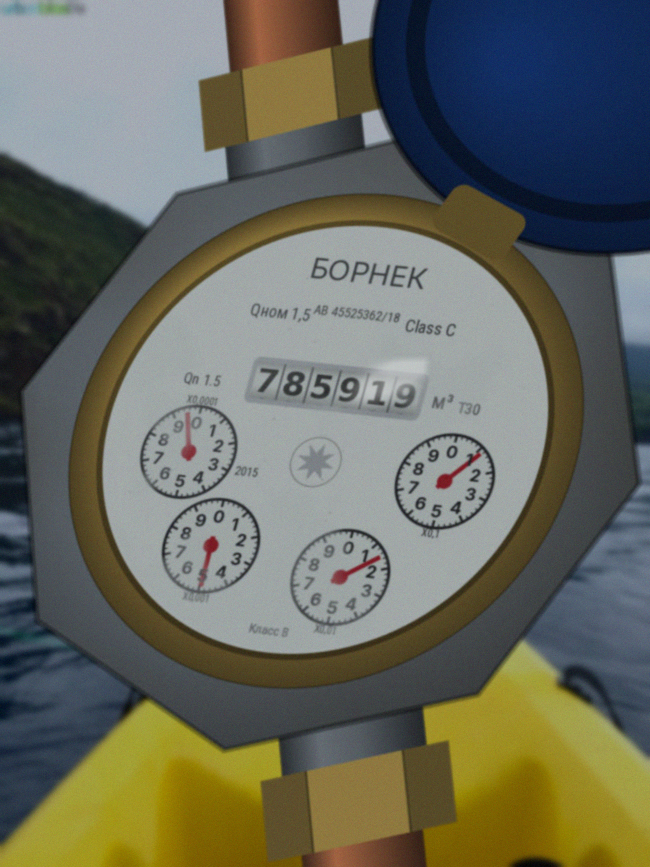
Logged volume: 785919.1149 (m³)
